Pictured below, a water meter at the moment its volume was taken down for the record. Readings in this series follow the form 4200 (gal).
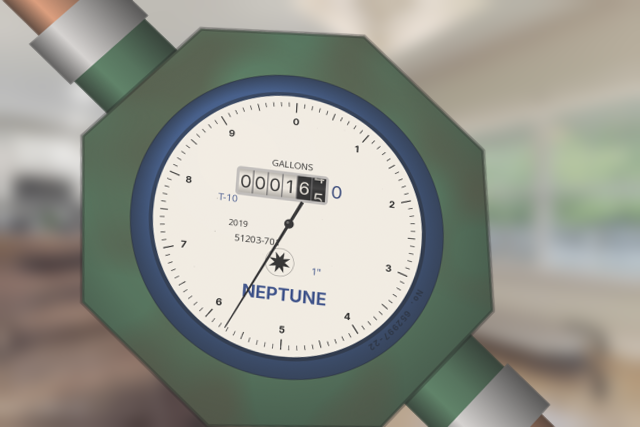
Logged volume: 1645.7 (gal)
